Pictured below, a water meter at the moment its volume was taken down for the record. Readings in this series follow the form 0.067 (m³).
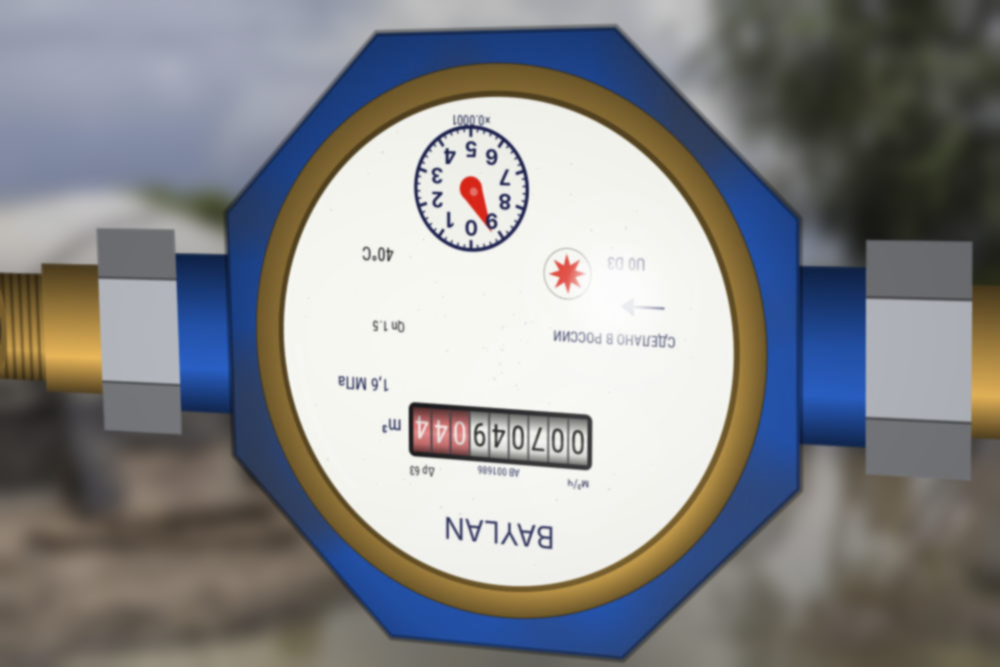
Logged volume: 7049.0439 (m³)
